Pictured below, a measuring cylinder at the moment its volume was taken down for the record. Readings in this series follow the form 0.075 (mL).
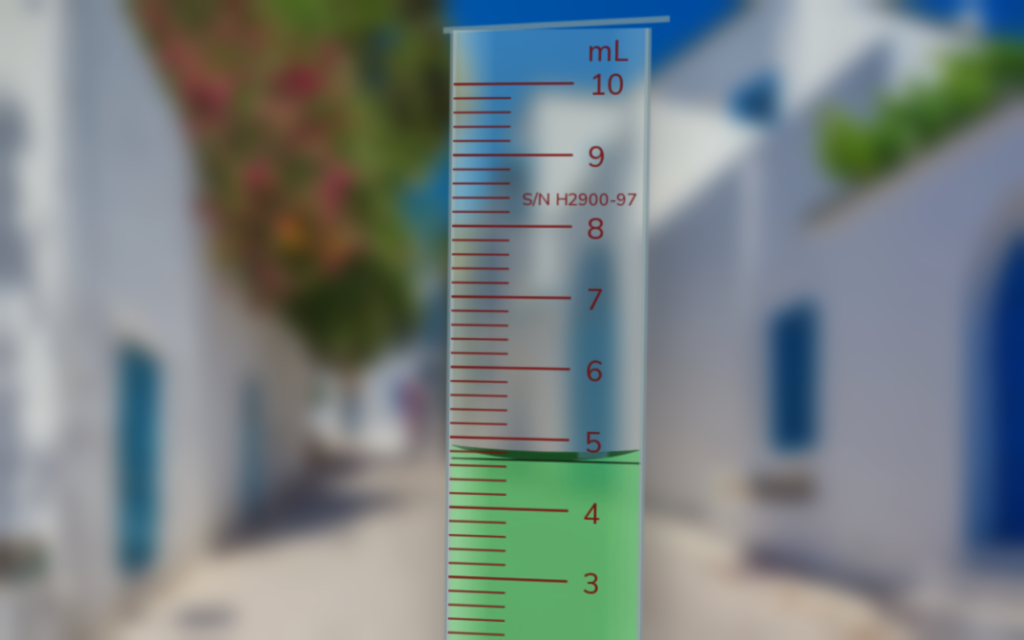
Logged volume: 4.7 (mL)
